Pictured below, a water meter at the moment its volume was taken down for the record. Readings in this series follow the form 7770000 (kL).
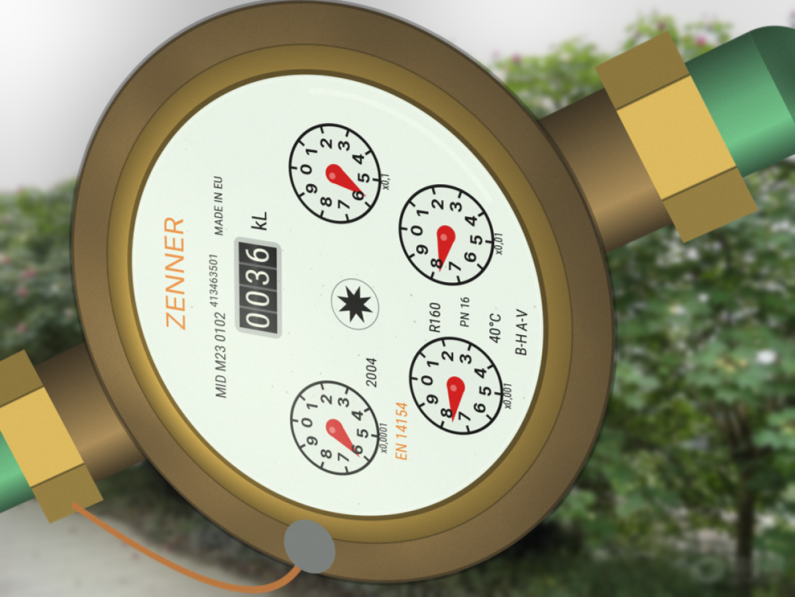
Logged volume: 36.5776 (kL)
